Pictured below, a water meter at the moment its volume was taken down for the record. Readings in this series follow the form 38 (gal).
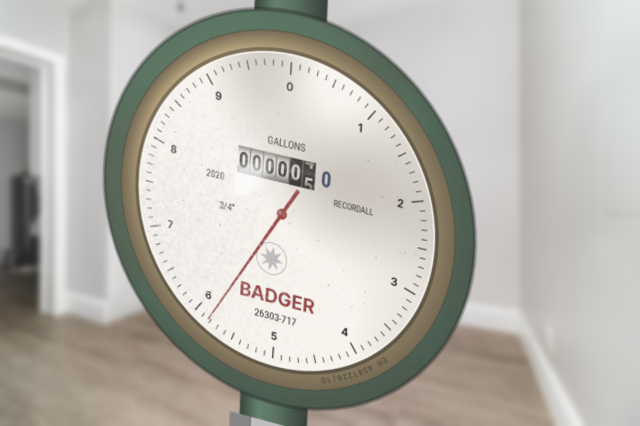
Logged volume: 45.8 (gal)
